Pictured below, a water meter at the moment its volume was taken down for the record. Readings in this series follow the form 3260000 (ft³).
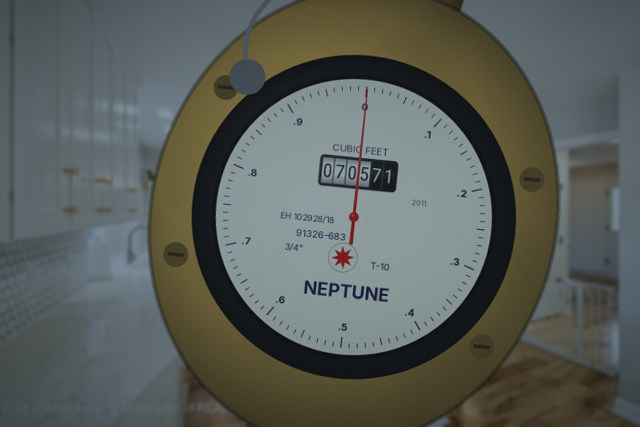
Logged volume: 70571.00 (ft³)
